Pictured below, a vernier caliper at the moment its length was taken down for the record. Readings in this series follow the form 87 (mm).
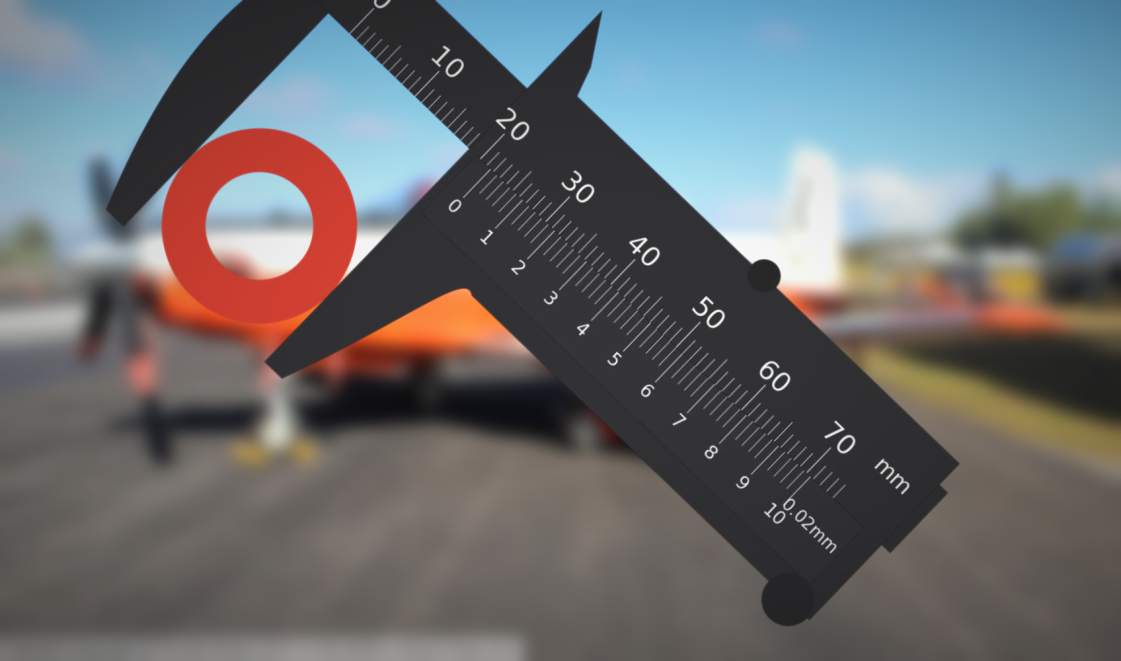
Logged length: 21.6 (mm)
